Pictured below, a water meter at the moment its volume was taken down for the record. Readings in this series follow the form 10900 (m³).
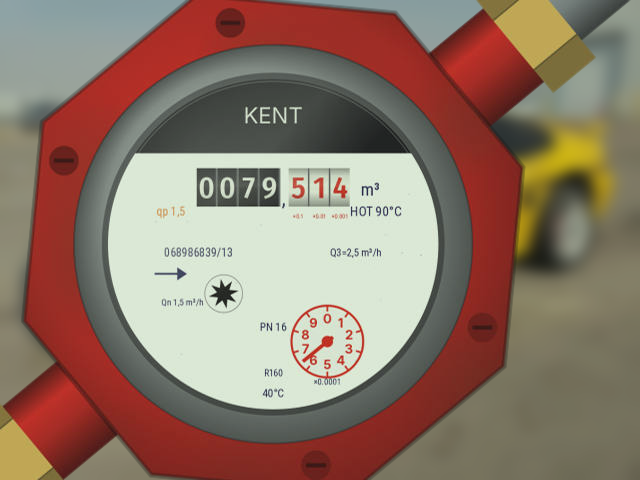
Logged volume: 79.5146 (m³)
